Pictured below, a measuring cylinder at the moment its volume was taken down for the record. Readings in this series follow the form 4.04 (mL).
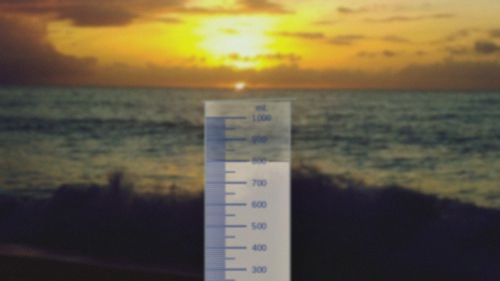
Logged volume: 800 (mL)
